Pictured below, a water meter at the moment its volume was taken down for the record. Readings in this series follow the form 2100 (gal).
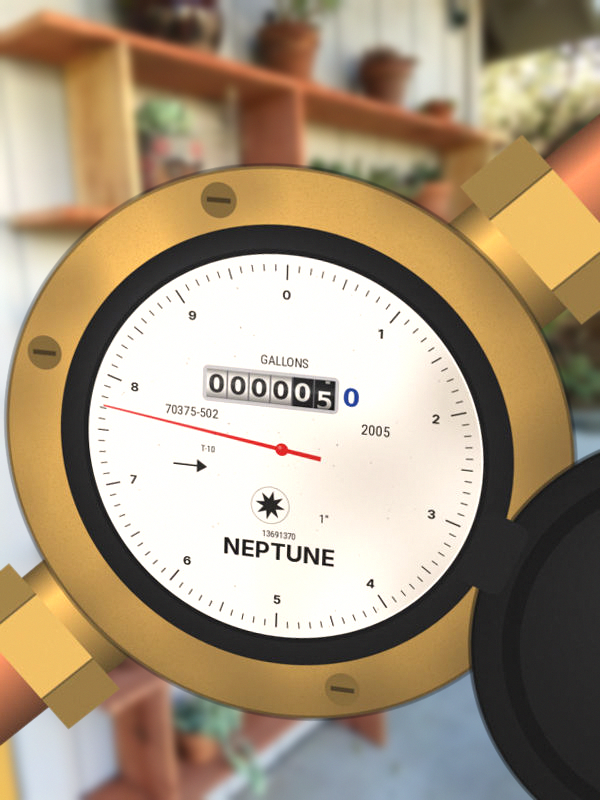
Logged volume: 47.7 (gal)
